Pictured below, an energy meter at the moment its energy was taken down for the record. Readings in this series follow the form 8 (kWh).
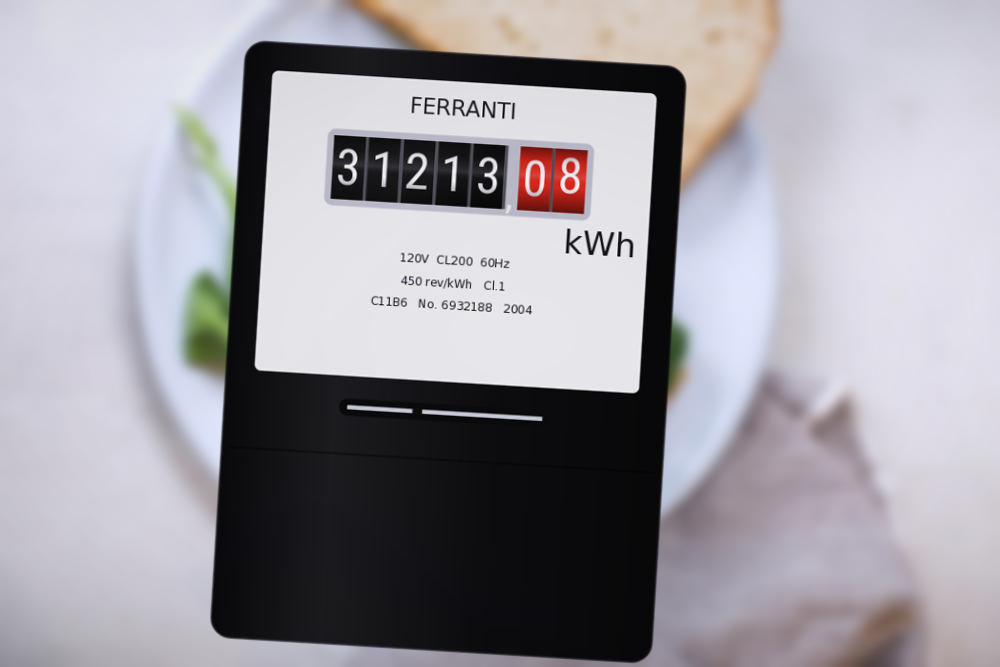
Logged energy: 31213.08 (kWh)
